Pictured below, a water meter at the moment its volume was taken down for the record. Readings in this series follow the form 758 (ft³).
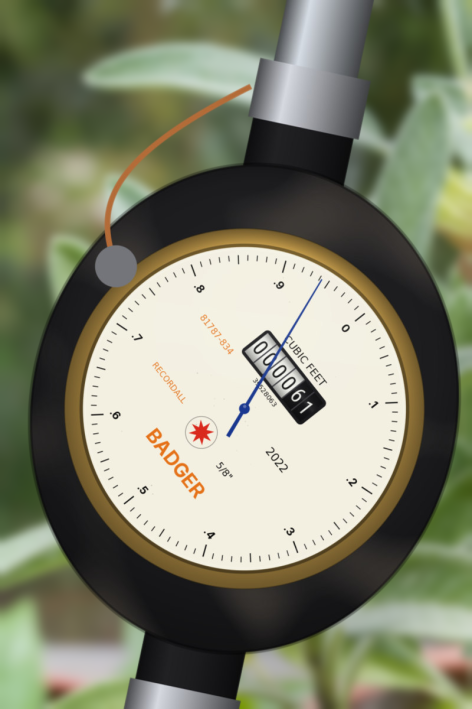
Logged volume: 60.94 (ft³)
